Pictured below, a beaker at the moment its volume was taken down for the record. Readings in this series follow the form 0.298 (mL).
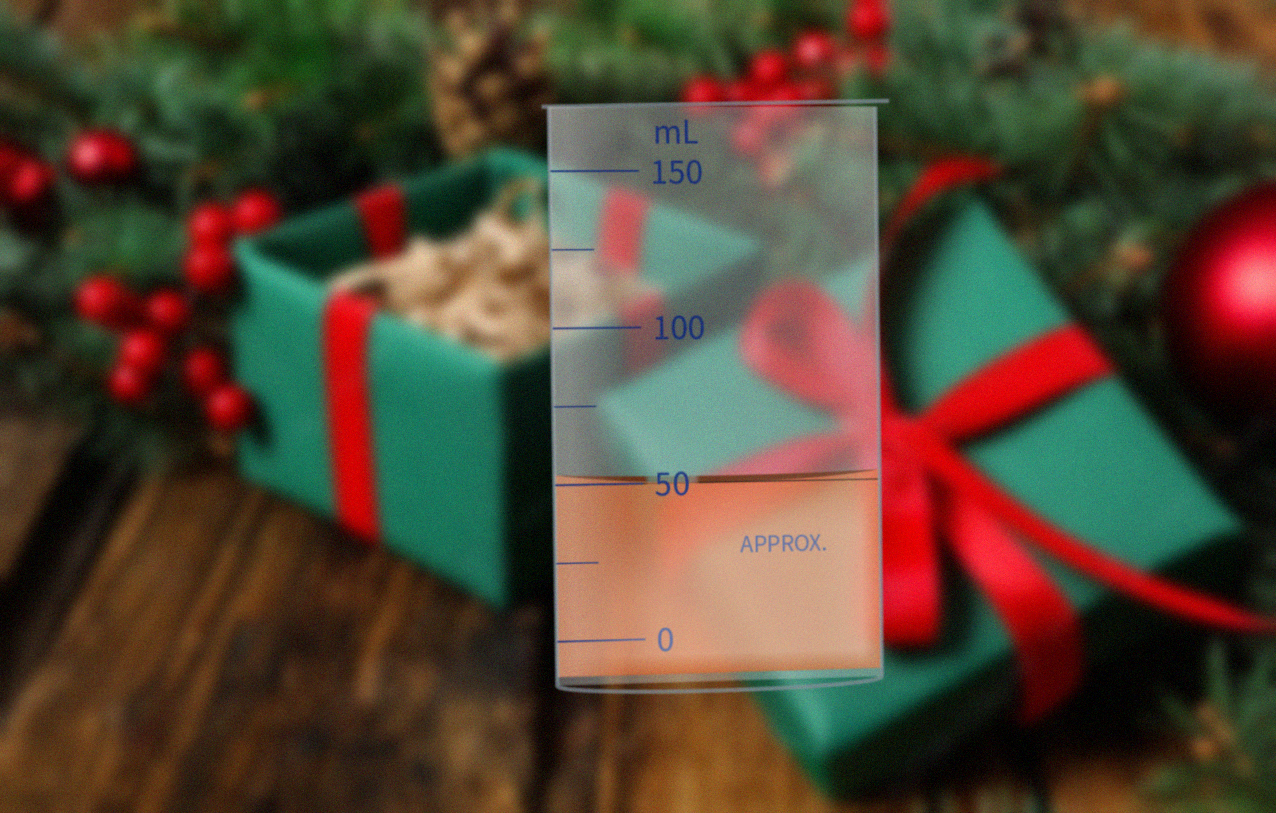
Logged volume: 50 (mL)
